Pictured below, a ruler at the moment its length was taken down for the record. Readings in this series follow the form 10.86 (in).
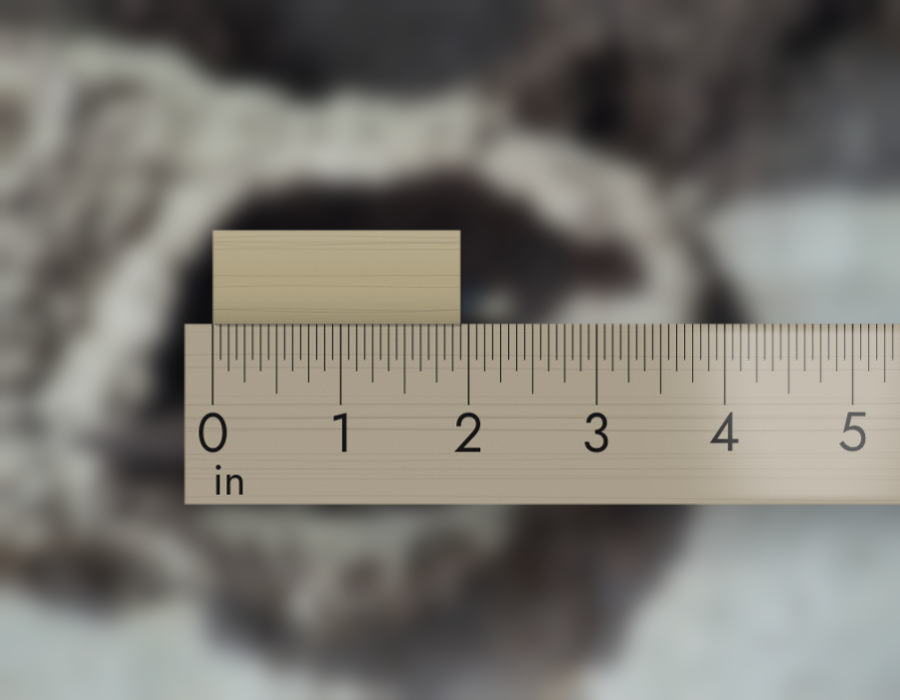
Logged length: 1.9375 (in)
